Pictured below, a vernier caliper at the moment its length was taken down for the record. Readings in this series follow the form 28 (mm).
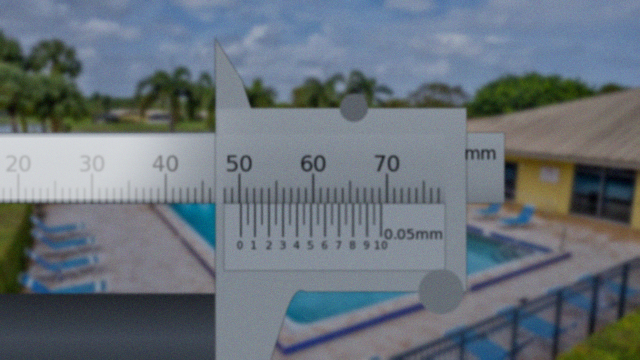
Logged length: 50.2 (mm)
